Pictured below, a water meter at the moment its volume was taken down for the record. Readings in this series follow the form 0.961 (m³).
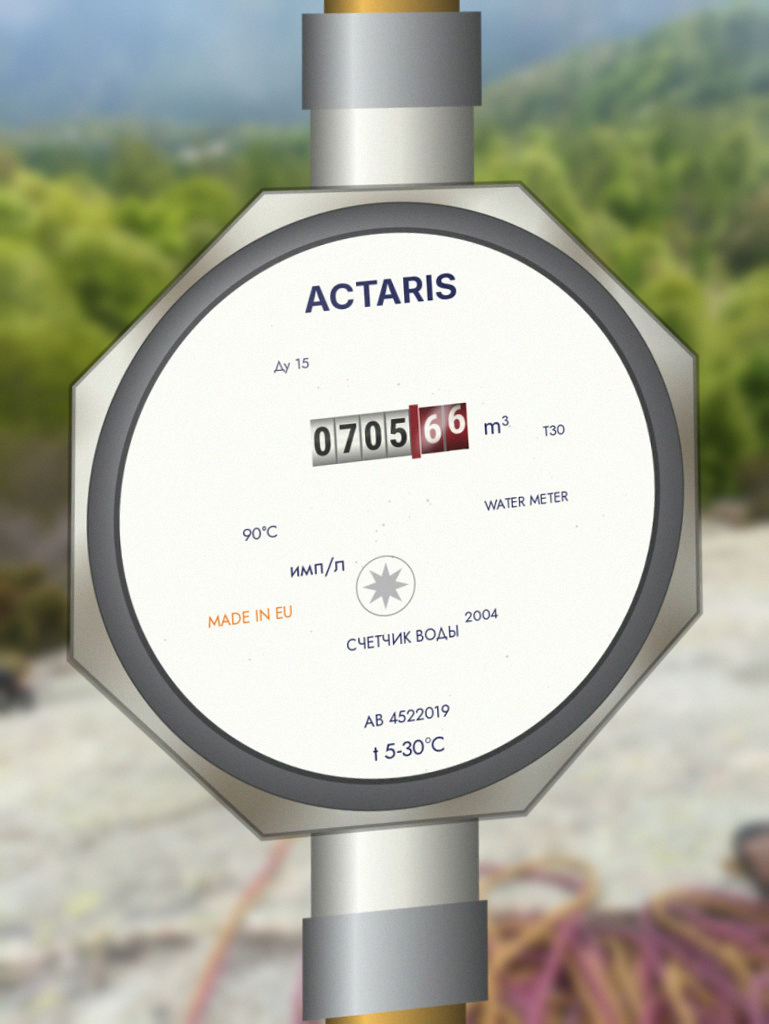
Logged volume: 705.66 (m³)
